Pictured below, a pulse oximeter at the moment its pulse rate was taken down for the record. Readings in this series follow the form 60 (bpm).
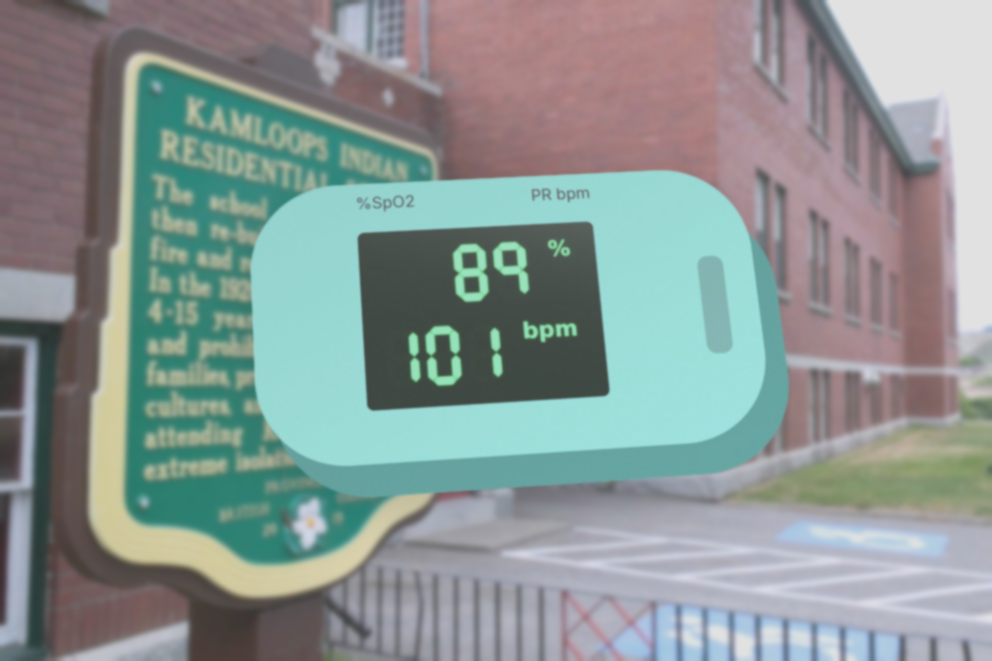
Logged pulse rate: 101 (bpm)
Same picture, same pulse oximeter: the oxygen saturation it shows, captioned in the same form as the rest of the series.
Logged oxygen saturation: 89 (%)
